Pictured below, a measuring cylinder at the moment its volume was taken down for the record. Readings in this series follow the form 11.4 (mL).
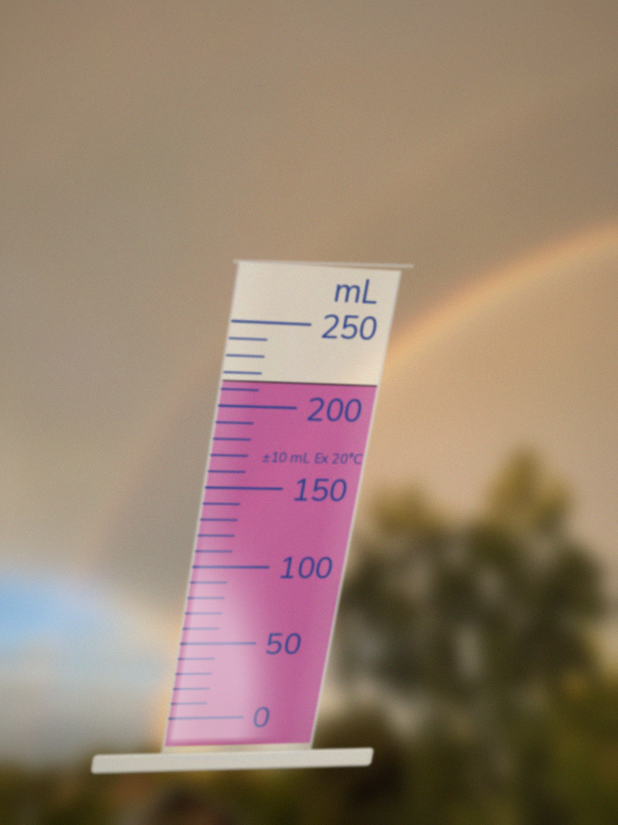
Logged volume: 215 (mL)
